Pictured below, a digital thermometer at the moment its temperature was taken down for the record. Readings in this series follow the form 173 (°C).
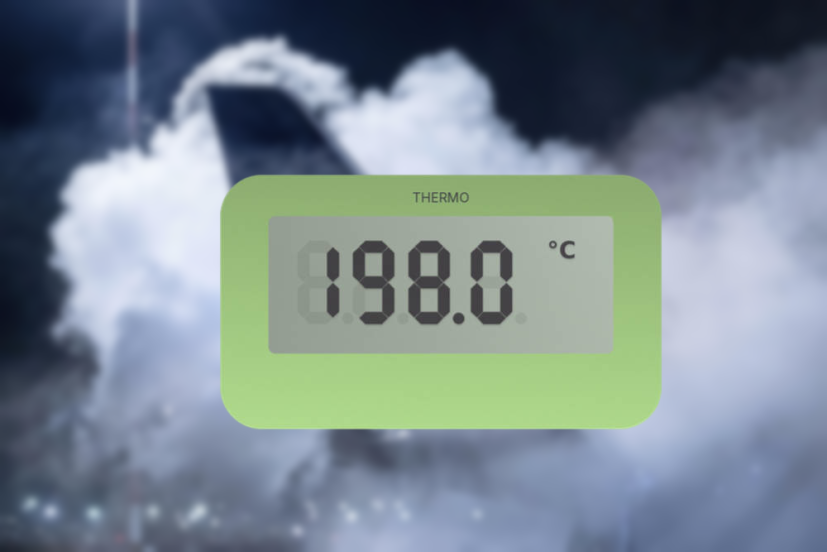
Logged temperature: 198.0 (°C)
